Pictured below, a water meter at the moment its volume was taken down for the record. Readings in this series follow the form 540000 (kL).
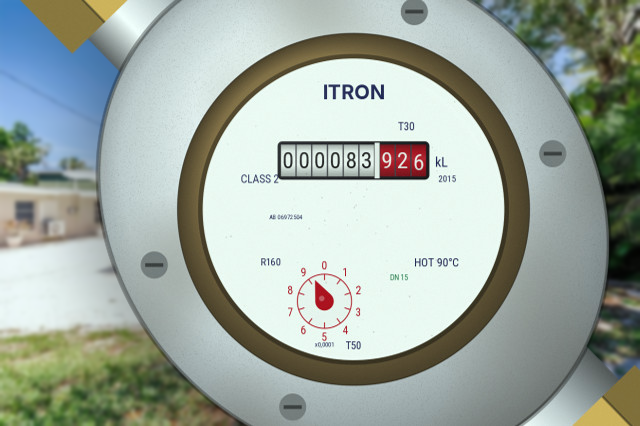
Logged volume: 83.9259 (kL)
